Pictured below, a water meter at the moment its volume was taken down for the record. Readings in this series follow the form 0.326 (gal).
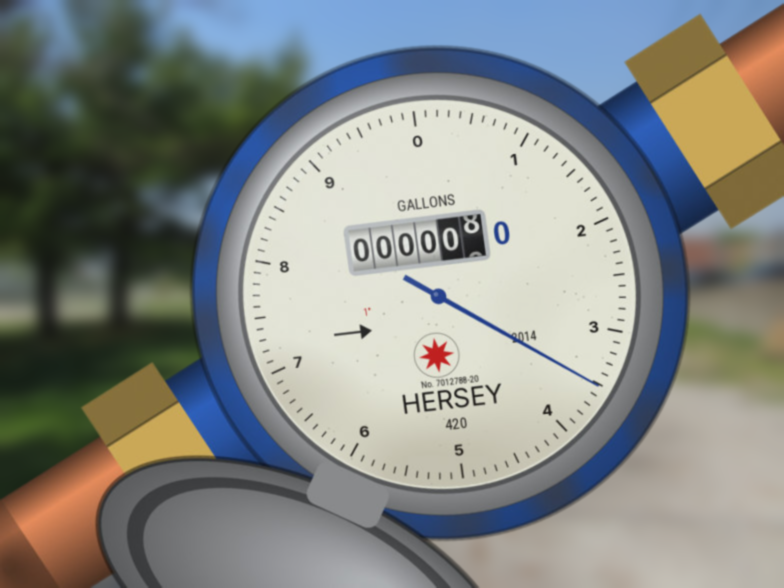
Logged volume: 83.5 (gal)
